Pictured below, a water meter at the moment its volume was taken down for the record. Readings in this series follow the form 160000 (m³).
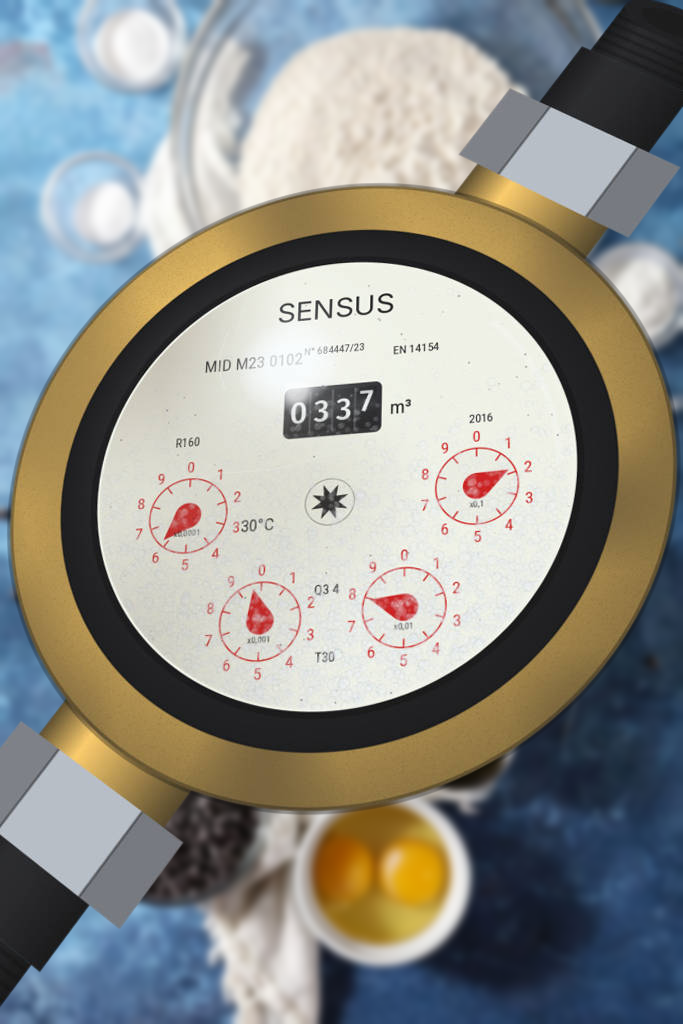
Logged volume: 337.1796 (m³)
